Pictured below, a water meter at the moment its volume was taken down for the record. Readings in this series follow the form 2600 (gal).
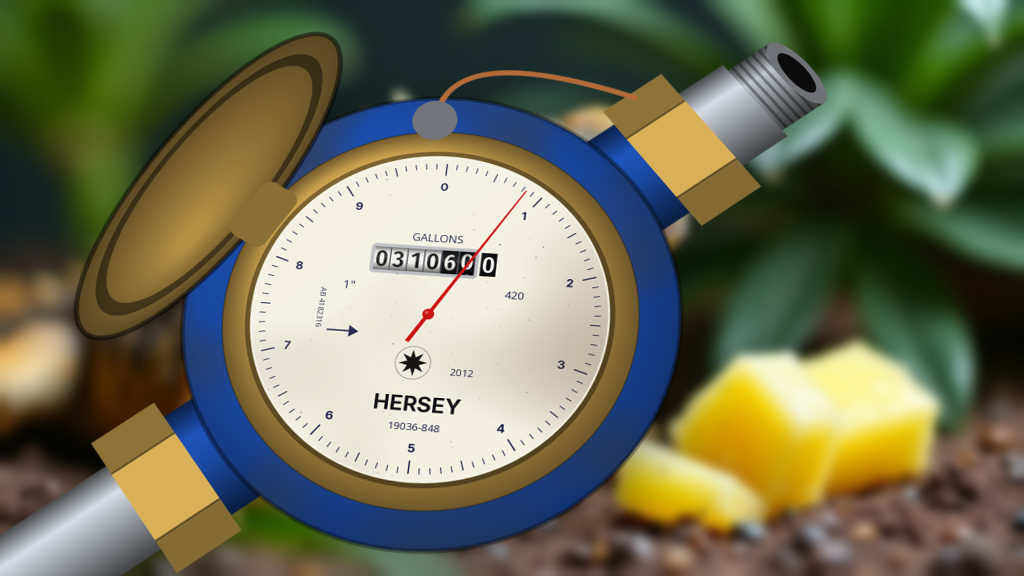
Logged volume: 310600.8 (gal)
